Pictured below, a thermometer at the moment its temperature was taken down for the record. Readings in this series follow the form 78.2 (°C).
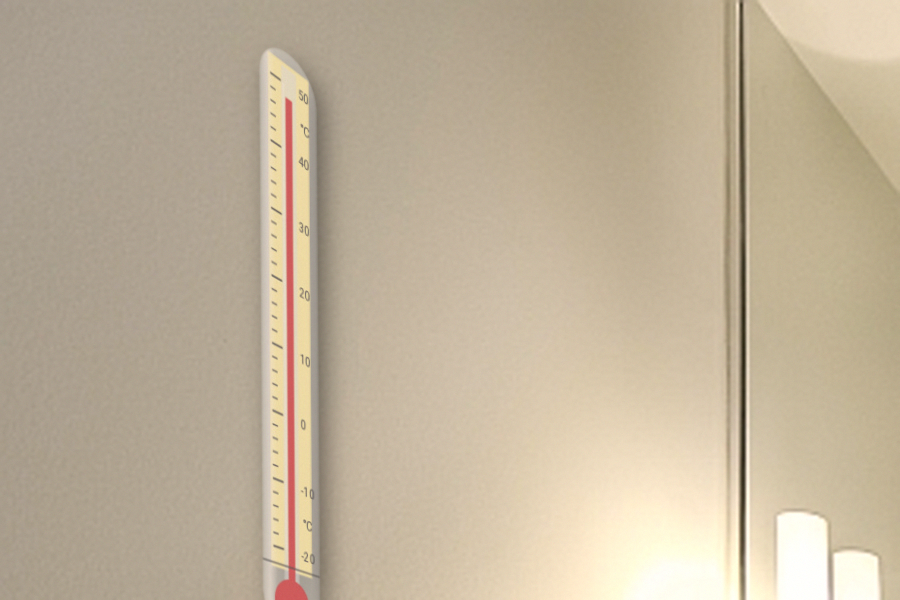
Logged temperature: 48 (°C)
